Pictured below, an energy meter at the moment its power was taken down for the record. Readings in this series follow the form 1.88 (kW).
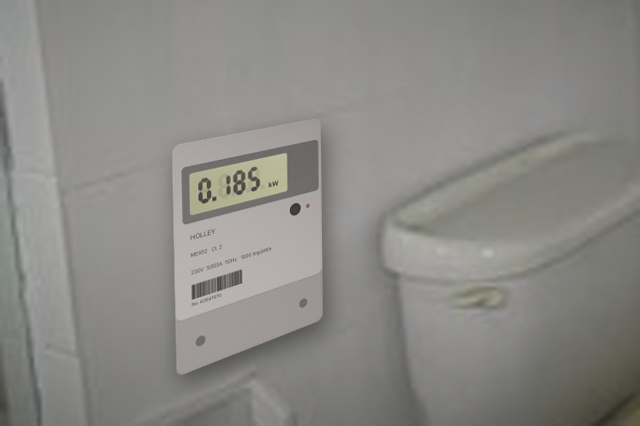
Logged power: 0.185 (kW)
